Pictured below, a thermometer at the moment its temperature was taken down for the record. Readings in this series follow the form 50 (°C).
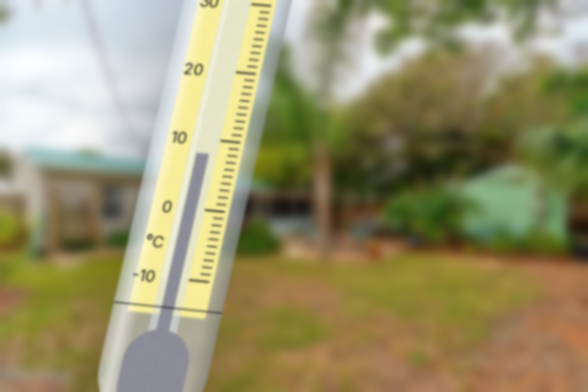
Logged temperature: 8 (°C)
